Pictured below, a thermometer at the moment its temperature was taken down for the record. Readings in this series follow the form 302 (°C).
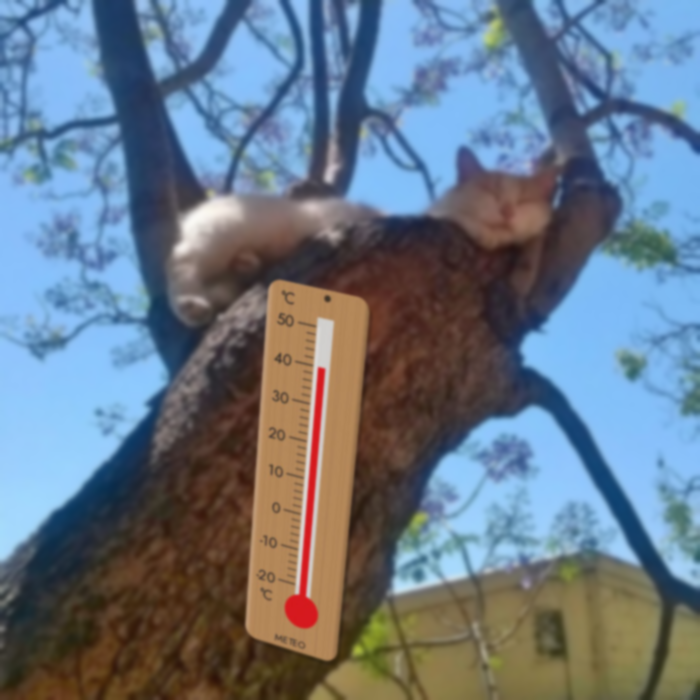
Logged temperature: 40 (°C)
